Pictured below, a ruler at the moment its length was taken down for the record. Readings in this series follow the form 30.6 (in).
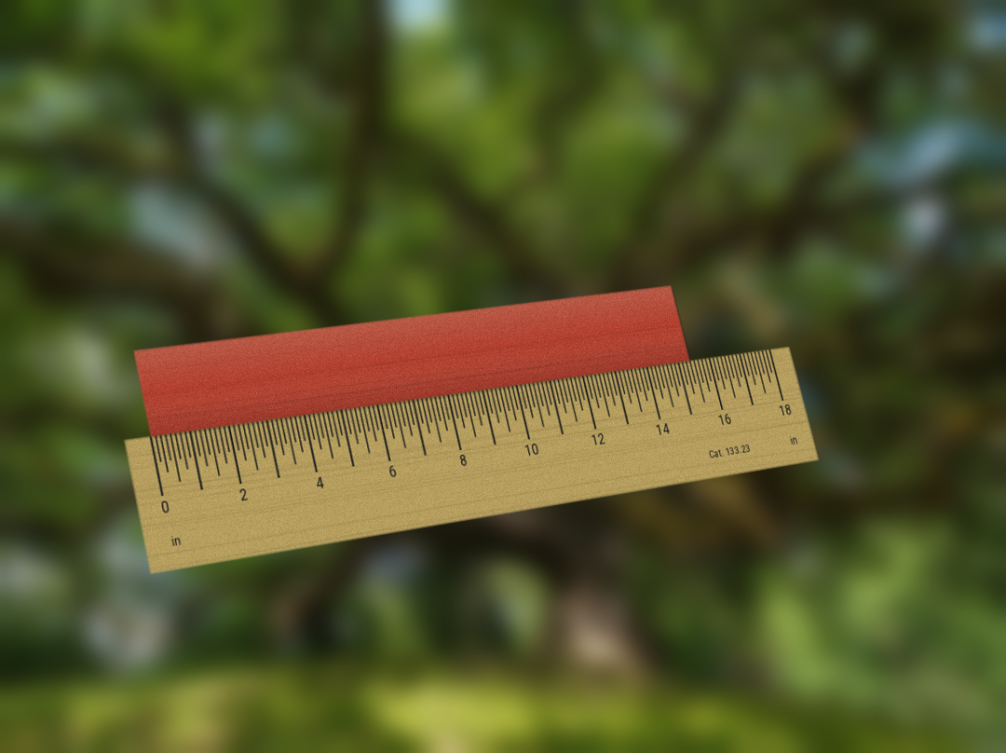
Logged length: 15.375 (in)
